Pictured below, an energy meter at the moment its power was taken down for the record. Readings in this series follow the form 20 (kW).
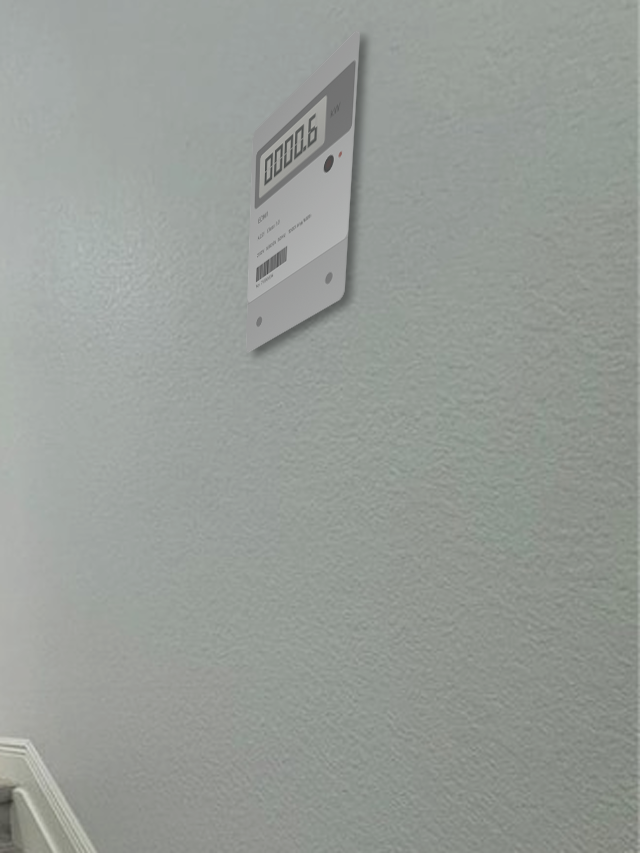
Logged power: 0.6 (kW)
